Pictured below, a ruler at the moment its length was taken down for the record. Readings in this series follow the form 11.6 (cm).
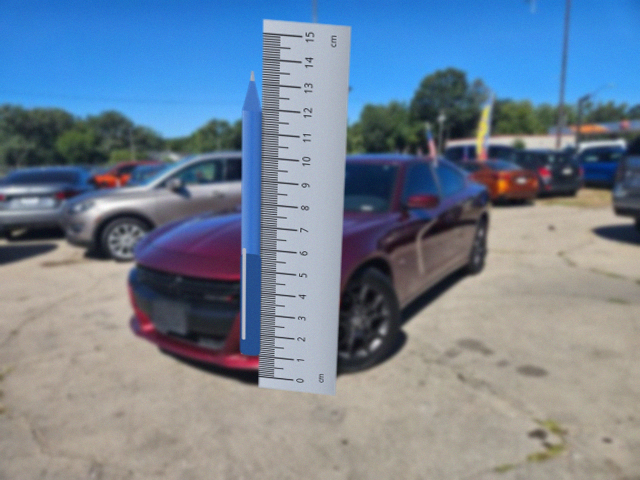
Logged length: 12.5 (cm)
